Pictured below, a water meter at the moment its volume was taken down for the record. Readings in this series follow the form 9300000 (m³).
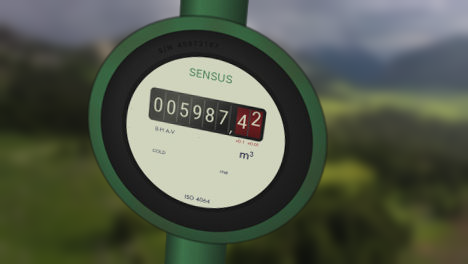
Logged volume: 5987.42 (m³)
